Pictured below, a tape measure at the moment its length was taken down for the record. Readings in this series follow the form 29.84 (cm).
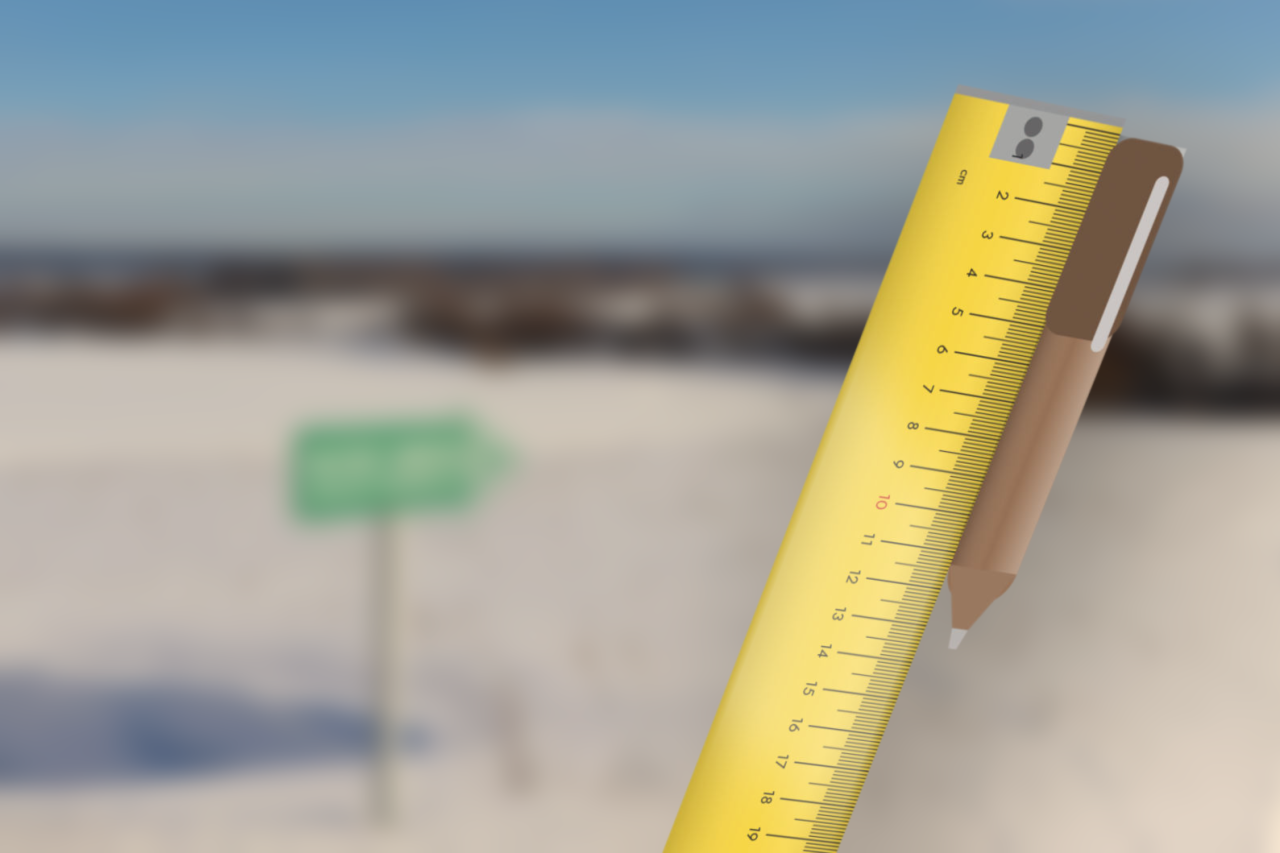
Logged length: 13.5 (cm)
